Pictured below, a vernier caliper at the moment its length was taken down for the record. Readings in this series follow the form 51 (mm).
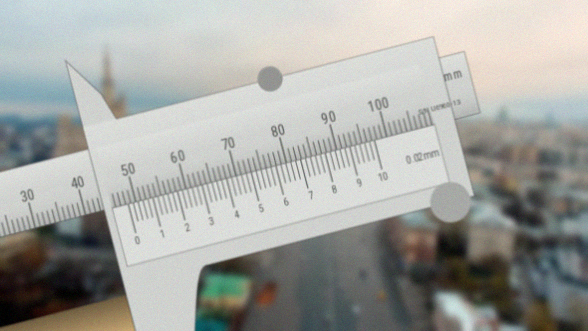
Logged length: 48.5 (mm)
